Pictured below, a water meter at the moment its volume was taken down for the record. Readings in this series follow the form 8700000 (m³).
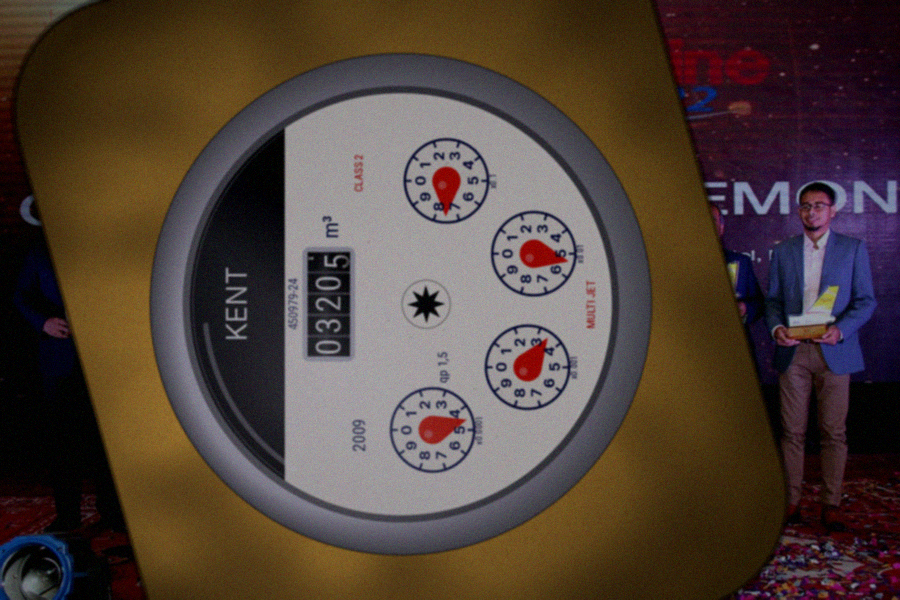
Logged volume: 3204.7534 (m³)
